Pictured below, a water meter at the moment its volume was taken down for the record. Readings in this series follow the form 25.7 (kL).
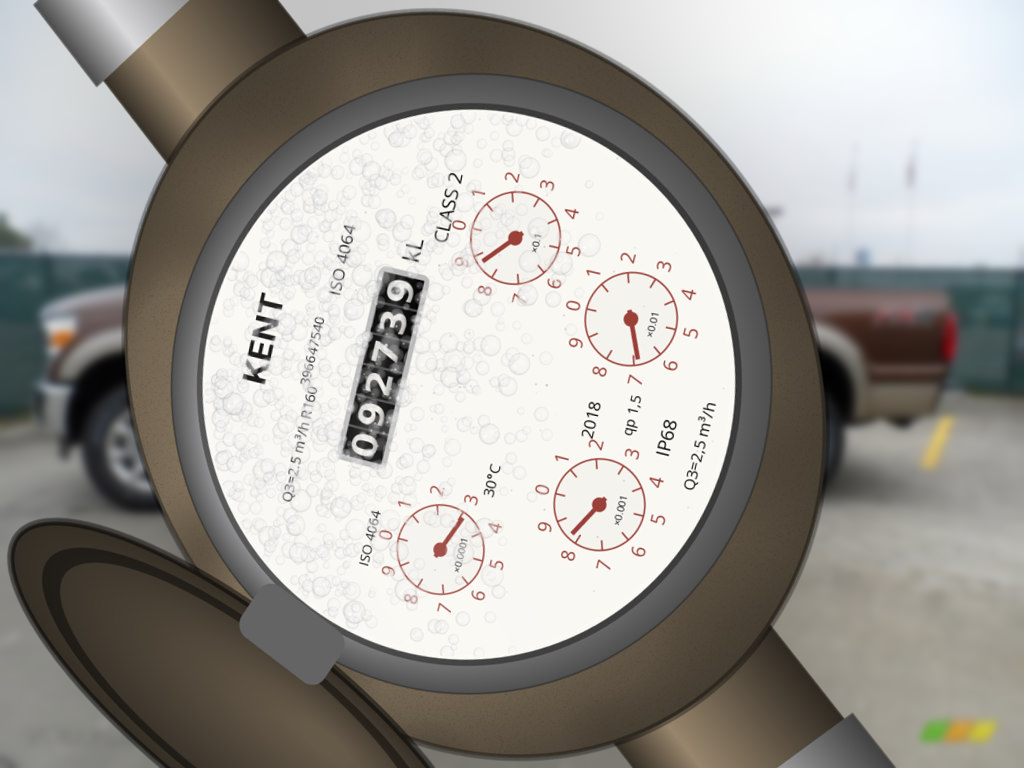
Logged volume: 92739.8683 (kL)
